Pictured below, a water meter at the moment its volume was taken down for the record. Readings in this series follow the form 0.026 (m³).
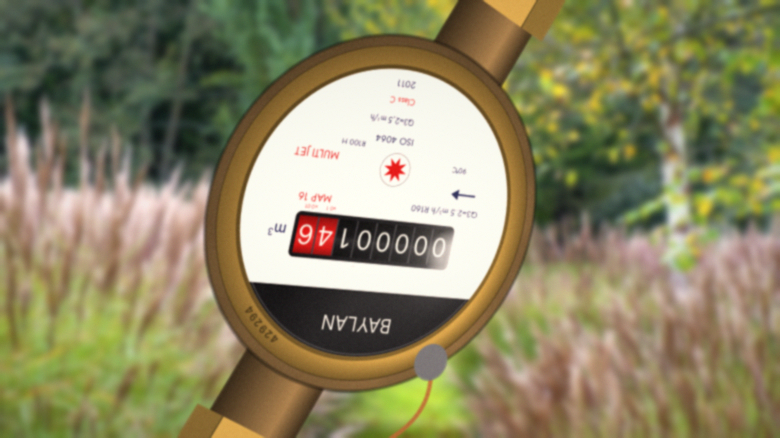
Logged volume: 1.46 (m³)
